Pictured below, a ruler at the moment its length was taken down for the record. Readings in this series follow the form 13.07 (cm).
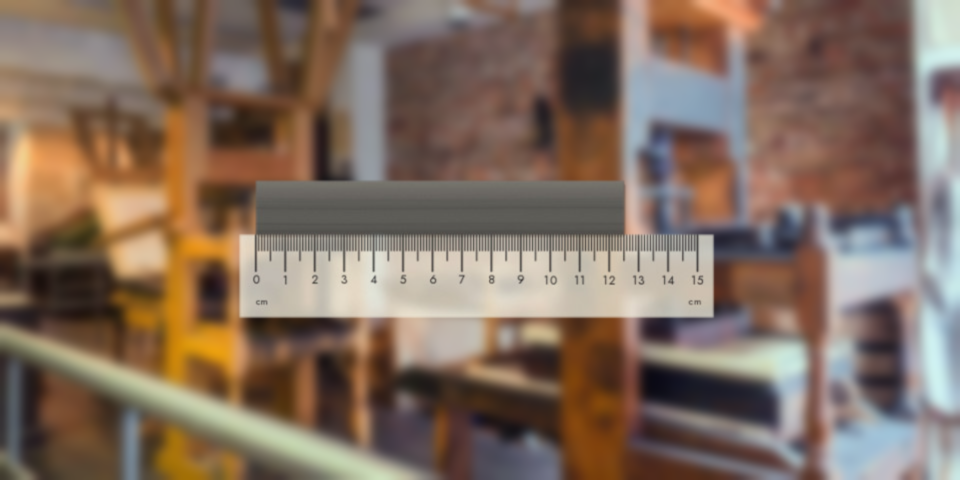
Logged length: 12.5 (cm)
